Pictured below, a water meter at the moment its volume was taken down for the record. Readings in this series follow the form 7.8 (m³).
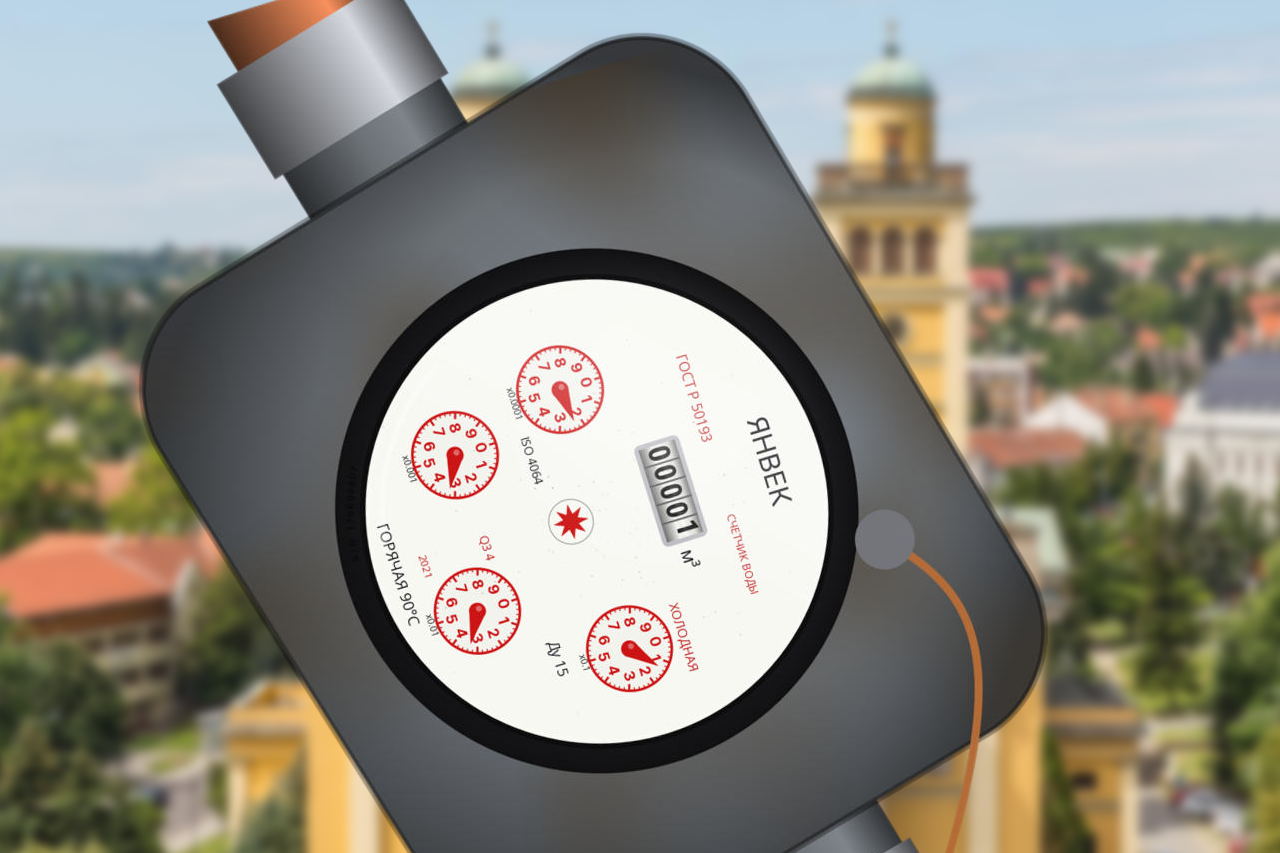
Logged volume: 1.1332 (m³)
